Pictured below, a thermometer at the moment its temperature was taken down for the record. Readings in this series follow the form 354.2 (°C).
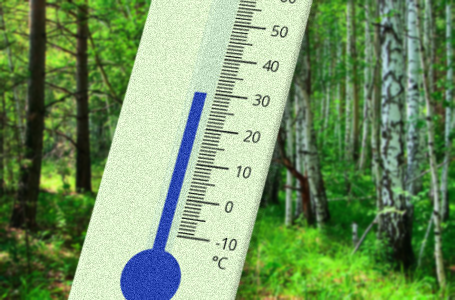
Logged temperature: 30 (°C)
